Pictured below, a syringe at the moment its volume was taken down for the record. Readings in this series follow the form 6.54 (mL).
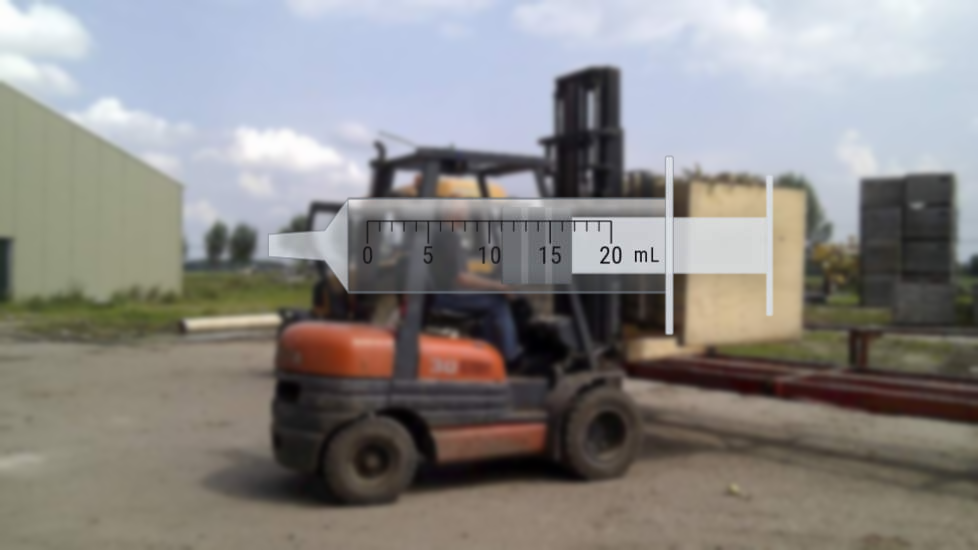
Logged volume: 11 (mL)
